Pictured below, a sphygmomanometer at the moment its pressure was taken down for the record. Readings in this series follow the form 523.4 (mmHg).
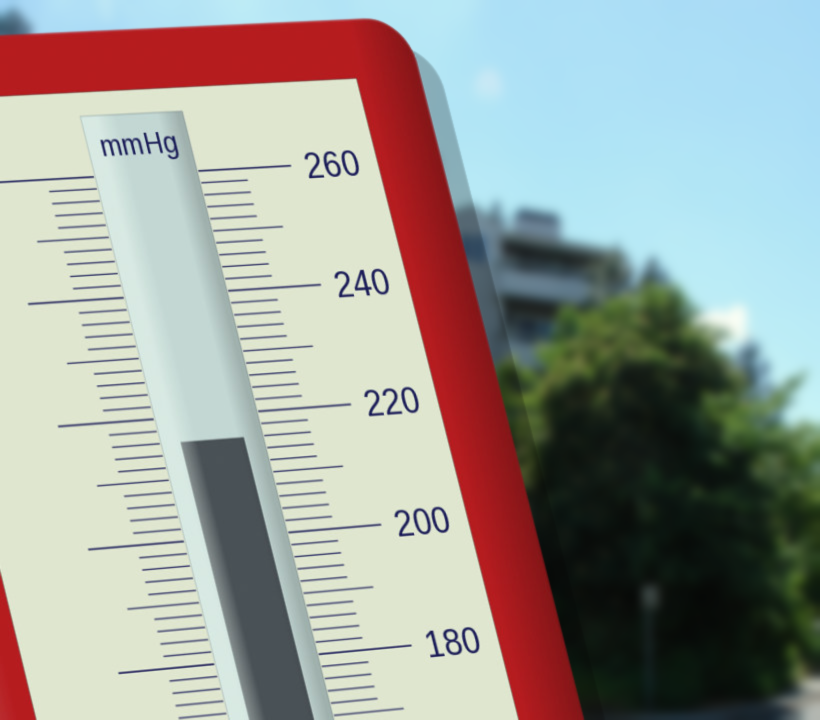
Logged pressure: 216 (mmHg)
